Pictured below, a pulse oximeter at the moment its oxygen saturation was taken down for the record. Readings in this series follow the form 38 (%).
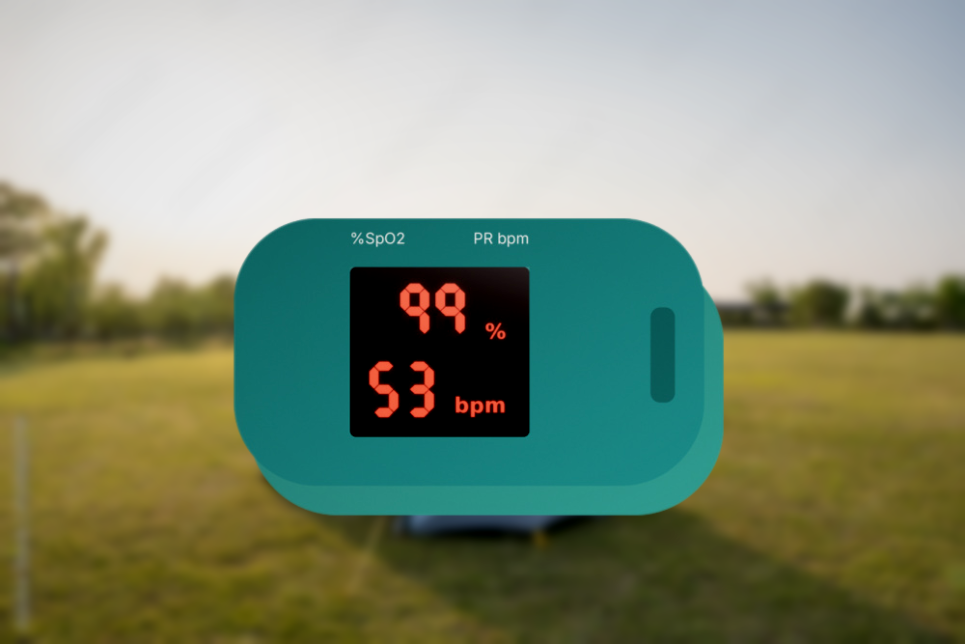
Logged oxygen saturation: 99 (%)
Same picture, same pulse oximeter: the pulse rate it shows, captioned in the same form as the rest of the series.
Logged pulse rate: 53 (bpm)
